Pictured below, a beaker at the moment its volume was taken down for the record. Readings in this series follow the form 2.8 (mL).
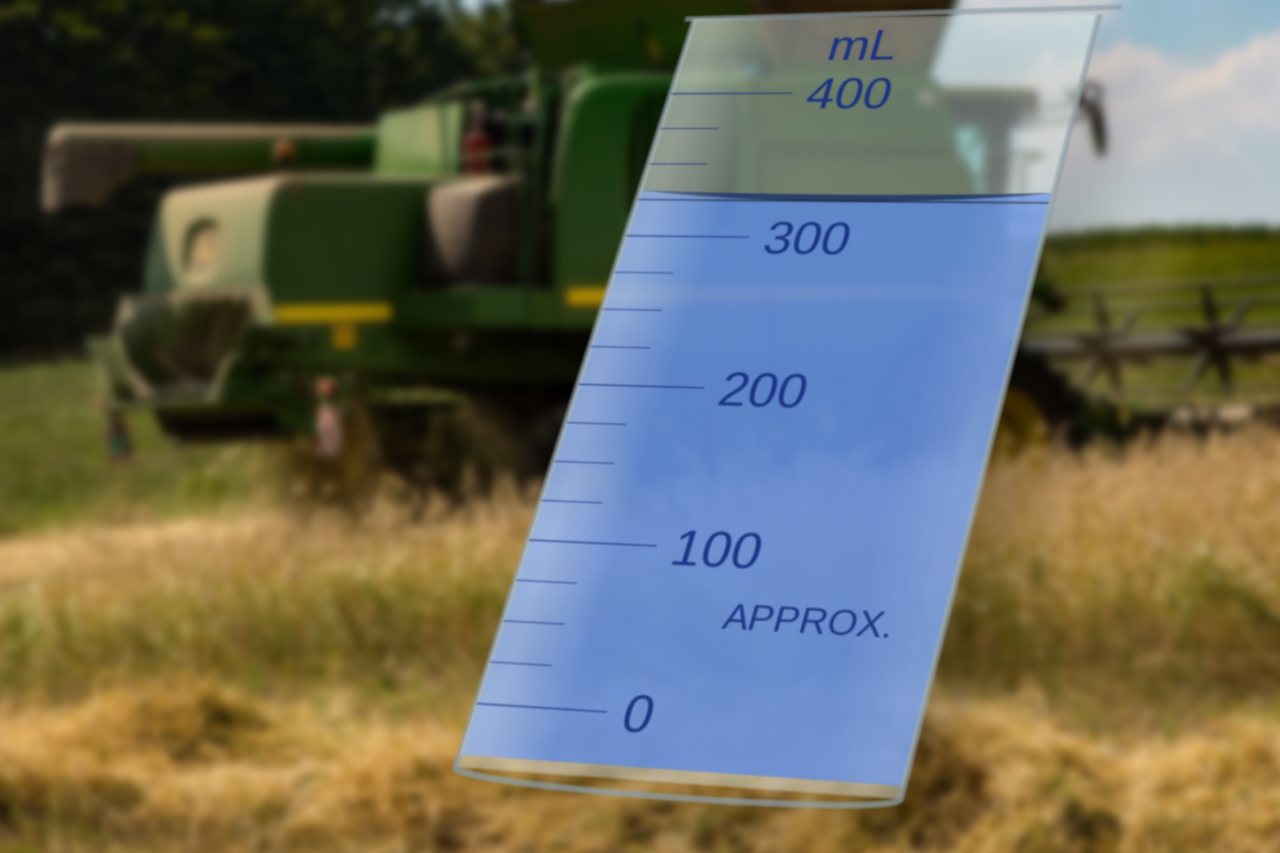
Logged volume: 325 (mL)
